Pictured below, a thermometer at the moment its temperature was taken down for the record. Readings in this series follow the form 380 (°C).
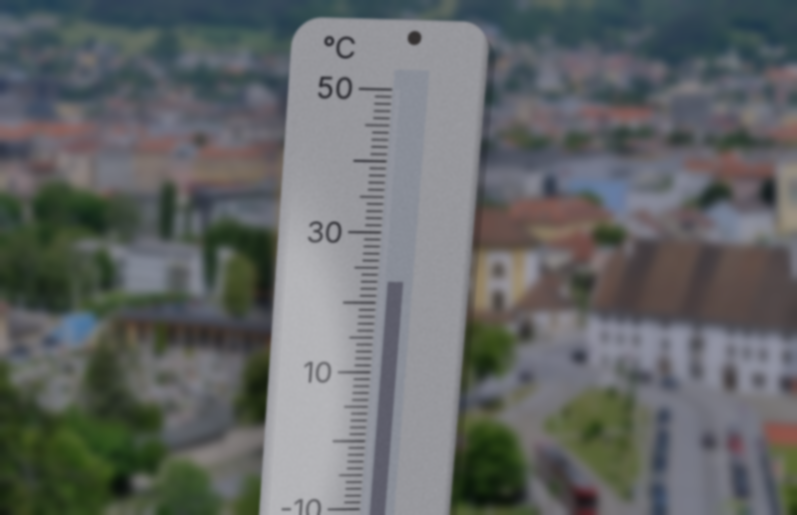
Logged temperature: 23 (°C)
